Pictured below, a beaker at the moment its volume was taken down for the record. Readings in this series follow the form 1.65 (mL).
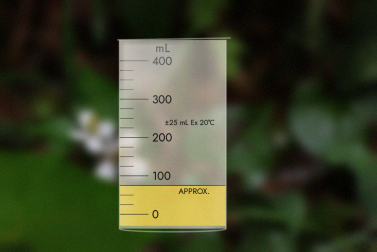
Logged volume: 75 (mL)
